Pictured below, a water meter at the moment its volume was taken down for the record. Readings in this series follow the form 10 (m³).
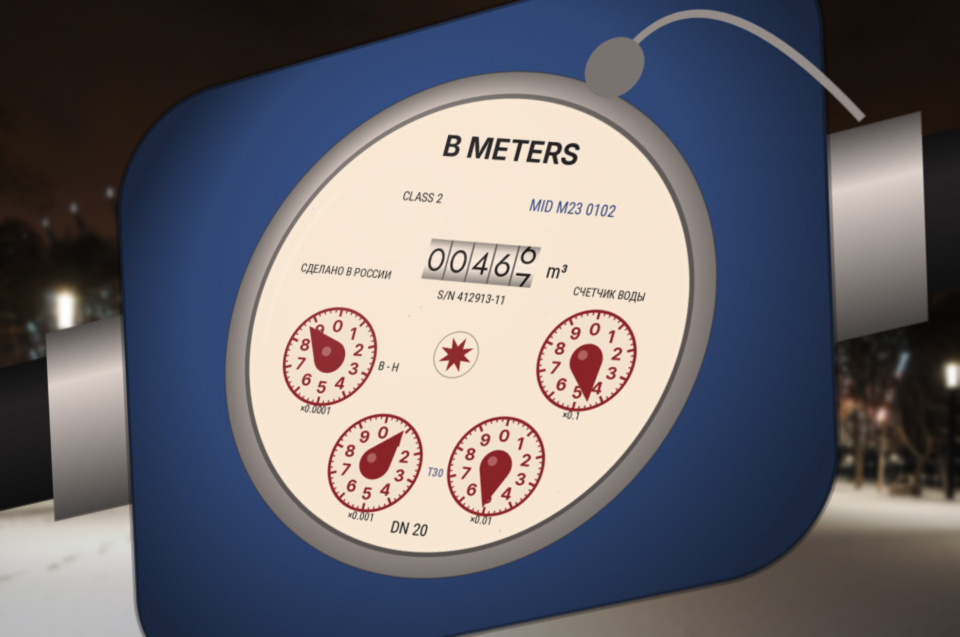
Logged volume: 466.4508 (m³)
